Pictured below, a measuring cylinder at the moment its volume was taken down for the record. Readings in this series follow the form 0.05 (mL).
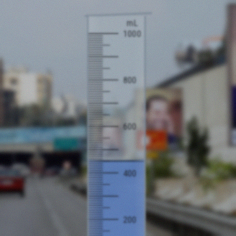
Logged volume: 450 (mL)
